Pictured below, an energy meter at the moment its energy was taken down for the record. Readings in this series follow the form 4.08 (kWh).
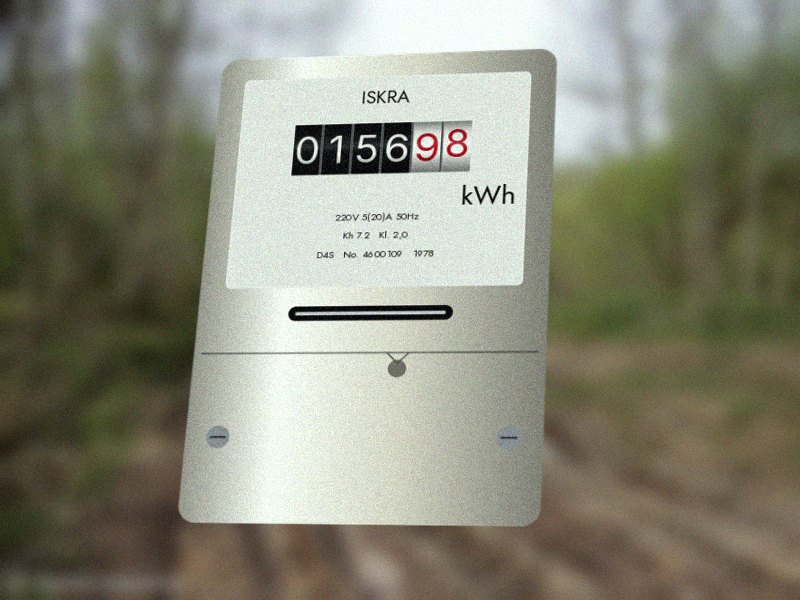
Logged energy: 156.98 (kWh)
